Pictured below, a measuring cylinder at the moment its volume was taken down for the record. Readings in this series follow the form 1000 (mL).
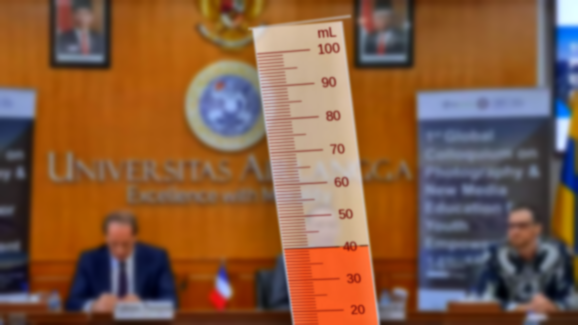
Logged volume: 40 (mL)
